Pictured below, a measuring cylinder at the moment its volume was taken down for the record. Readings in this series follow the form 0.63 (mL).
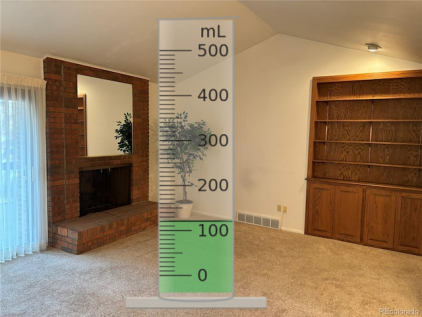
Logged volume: 120 (mL)
